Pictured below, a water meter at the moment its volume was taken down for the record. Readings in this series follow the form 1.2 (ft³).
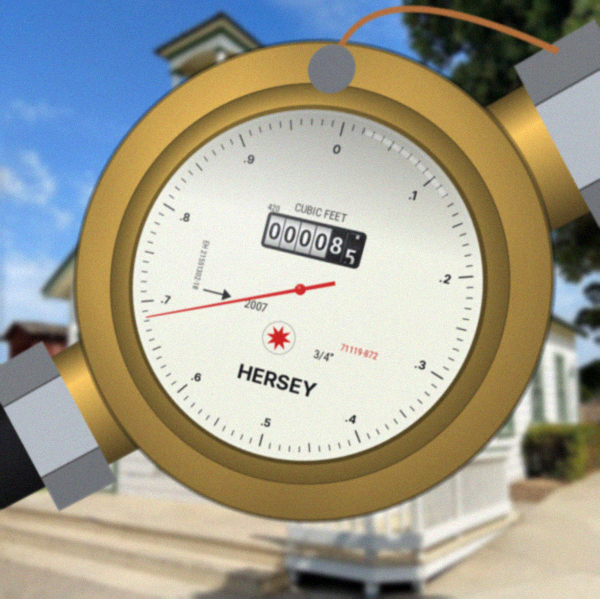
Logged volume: 84.68 (ft³)
